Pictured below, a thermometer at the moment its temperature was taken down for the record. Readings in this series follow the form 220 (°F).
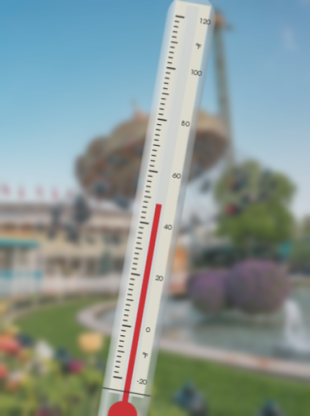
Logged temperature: 48 (°F)
